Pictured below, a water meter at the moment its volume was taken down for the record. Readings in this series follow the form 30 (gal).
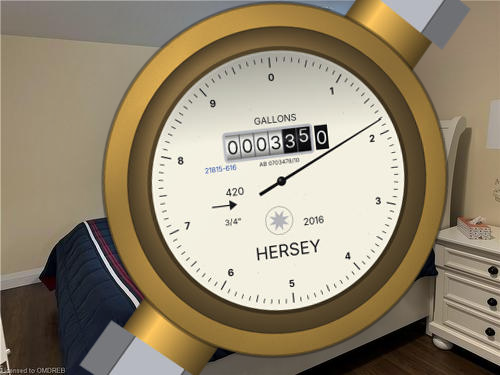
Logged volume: 3351.8 (gal)
